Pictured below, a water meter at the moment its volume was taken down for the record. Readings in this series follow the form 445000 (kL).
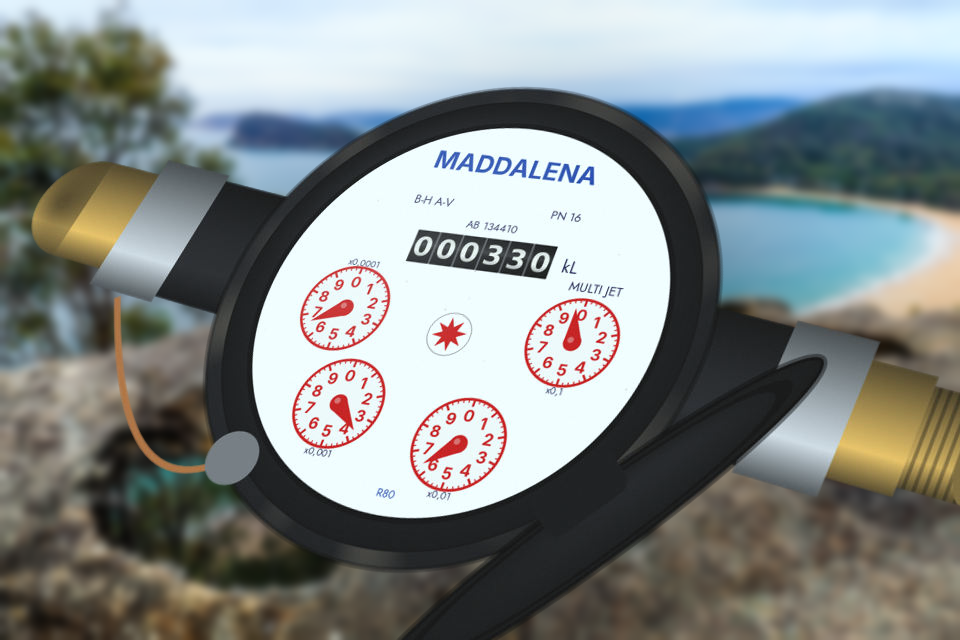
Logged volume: 329.9636 (kL)
